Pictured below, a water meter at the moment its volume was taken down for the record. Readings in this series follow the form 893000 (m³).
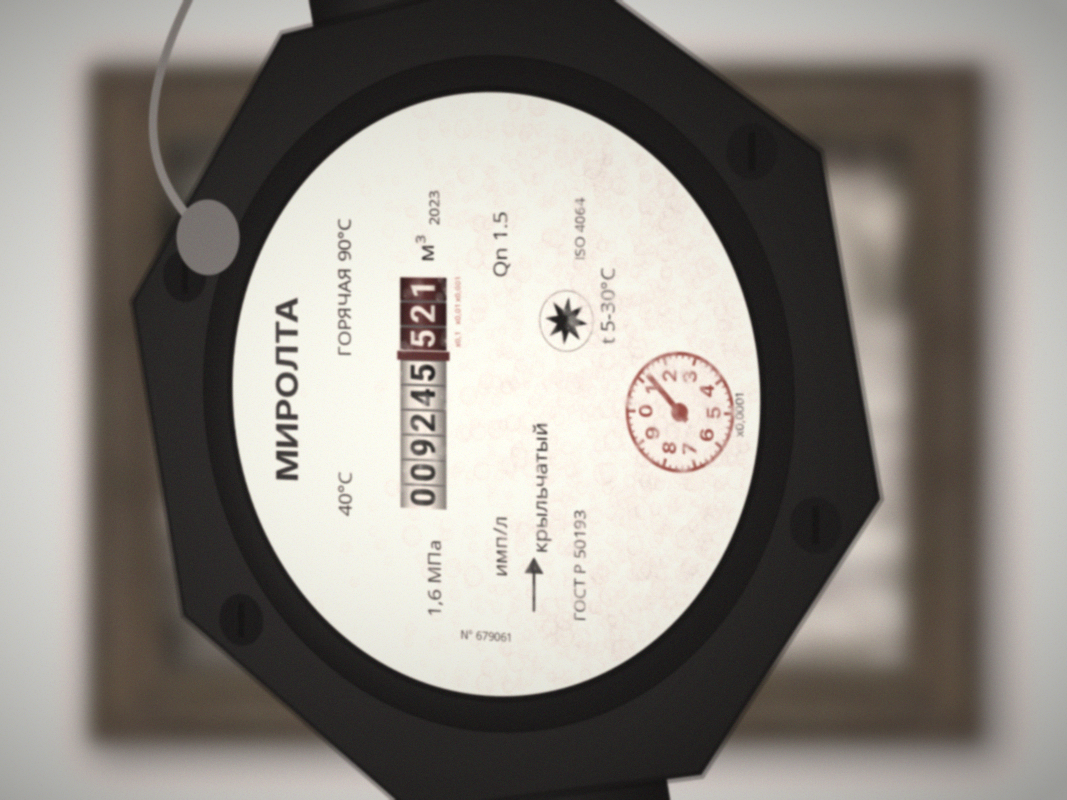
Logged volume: 9245.5211 (m³)
